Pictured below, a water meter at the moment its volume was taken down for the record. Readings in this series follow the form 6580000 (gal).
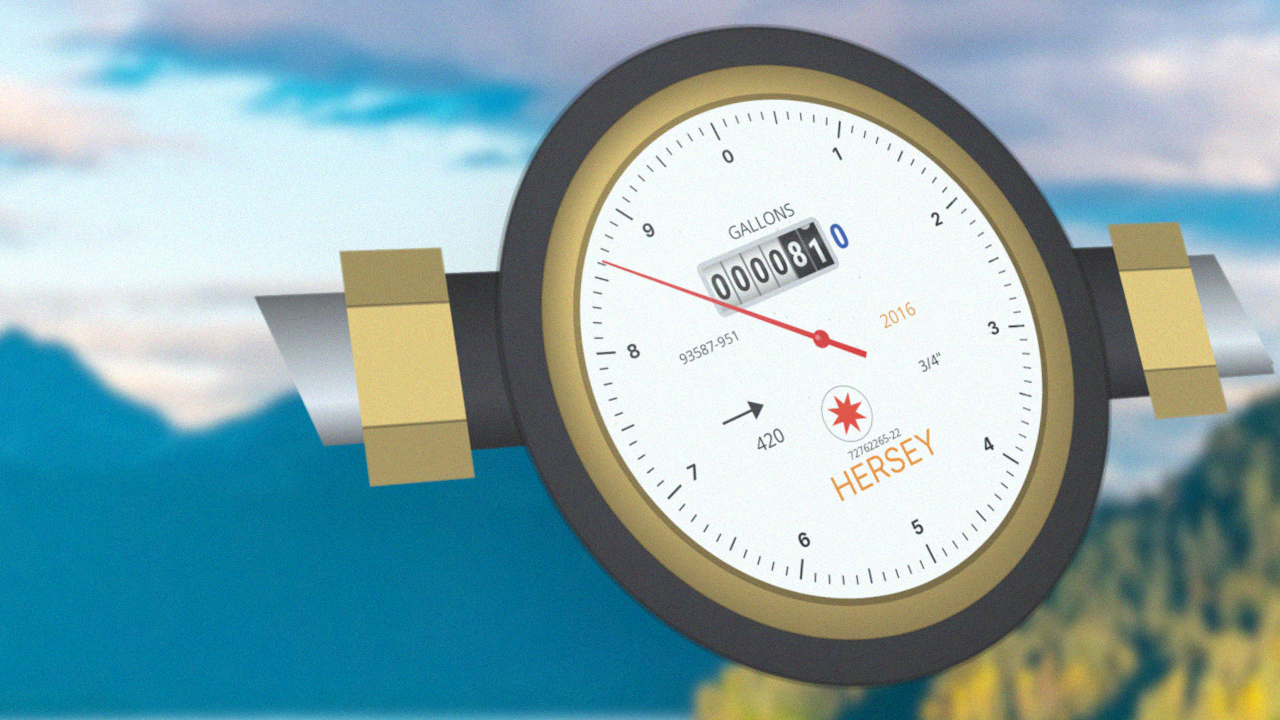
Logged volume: 808.6 (gal)
